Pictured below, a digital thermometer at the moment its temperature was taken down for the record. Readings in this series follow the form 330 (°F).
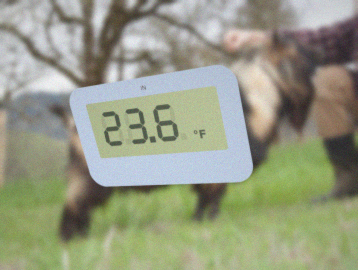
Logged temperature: 23.6 (°F)
